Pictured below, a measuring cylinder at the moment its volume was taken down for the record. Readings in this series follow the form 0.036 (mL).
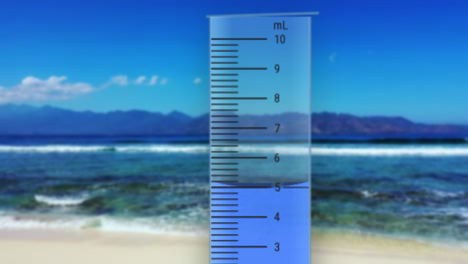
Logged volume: 5 (mL)
